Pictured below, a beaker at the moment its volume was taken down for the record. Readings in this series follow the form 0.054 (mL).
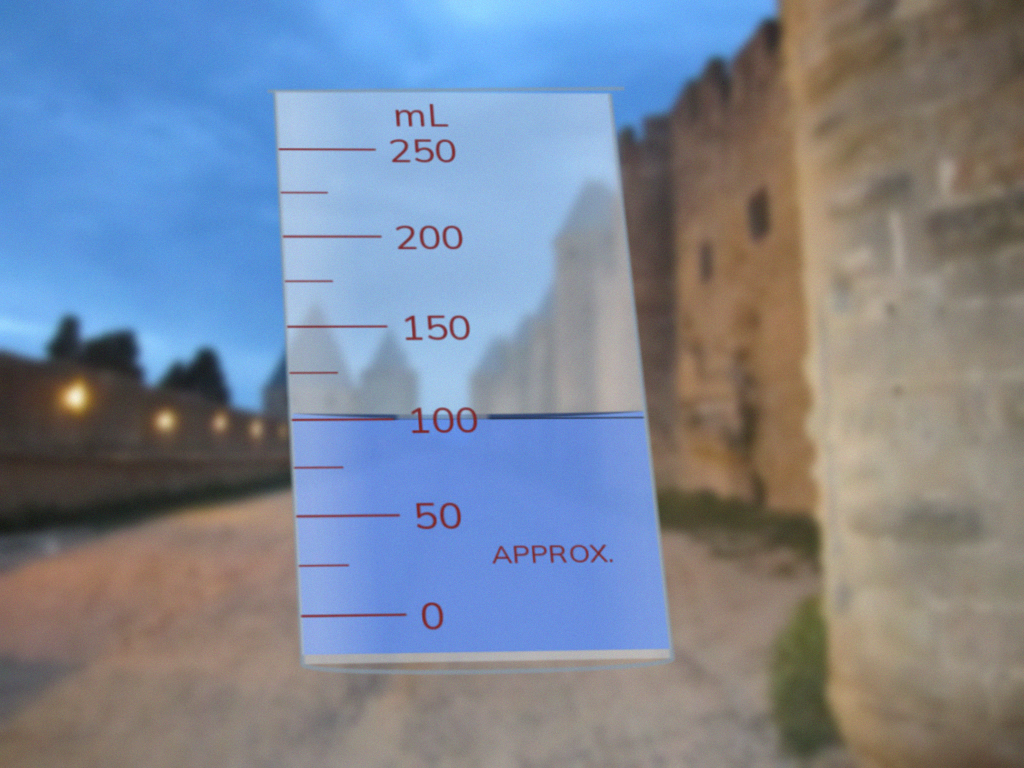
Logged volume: 100 (mL)
